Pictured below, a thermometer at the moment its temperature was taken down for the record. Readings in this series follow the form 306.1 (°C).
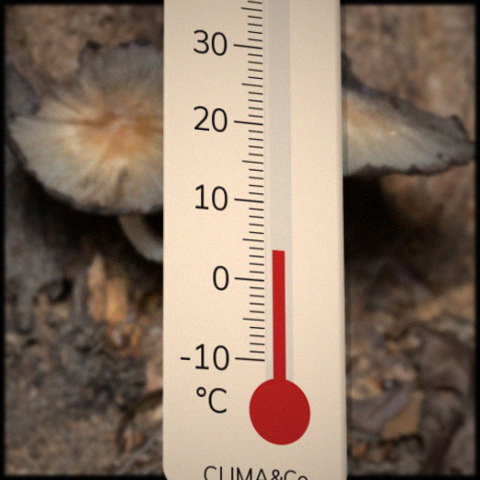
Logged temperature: 4 (°C)
